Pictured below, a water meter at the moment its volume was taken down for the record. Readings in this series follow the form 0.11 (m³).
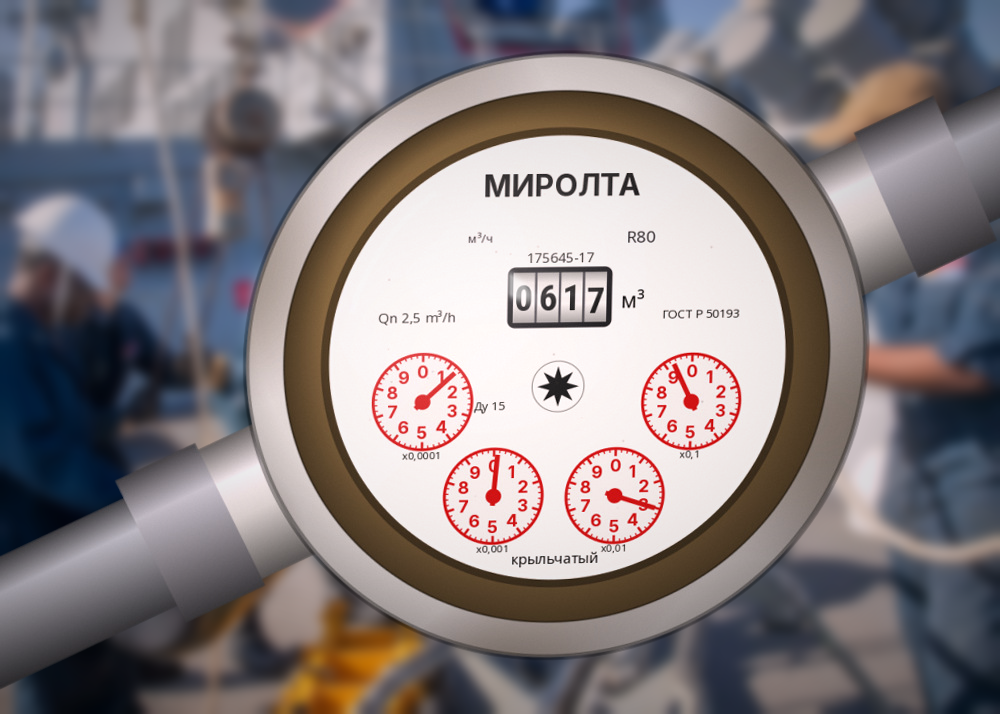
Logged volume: 616.9301 (m³)
